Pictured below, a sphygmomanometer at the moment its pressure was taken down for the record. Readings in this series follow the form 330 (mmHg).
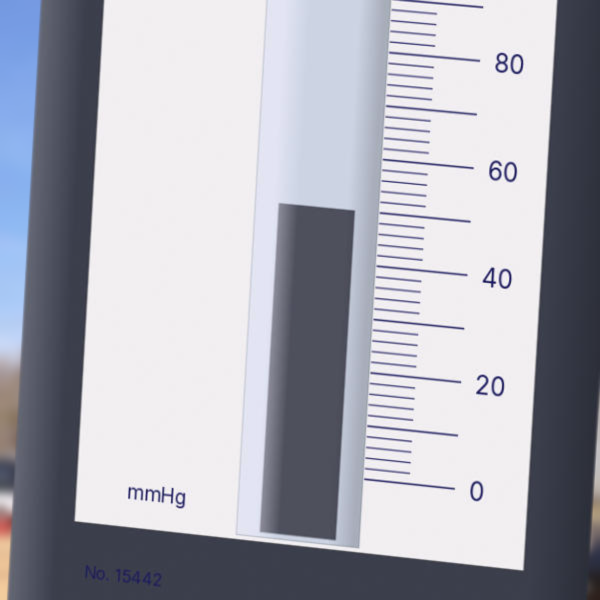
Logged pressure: 50 (mmHg)
